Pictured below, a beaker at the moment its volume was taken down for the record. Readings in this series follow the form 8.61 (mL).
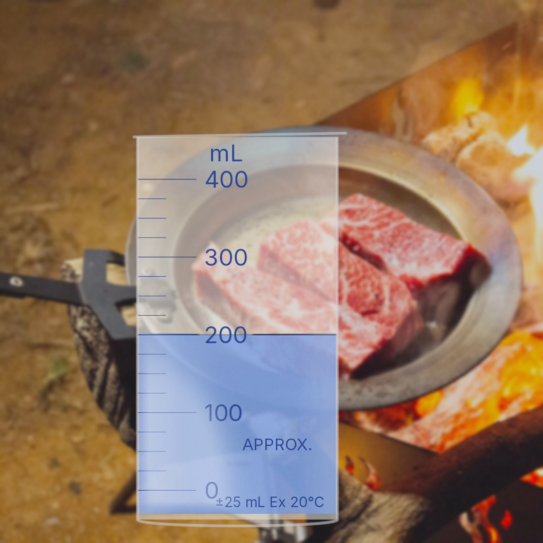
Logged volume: 200 (mL)
